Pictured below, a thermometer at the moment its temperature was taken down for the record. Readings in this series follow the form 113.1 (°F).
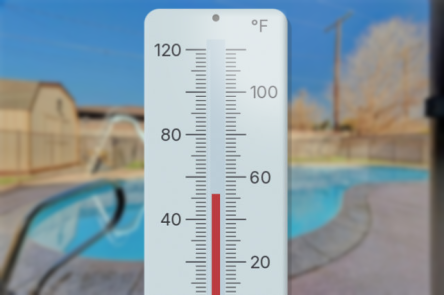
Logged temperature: 52 (°F)
